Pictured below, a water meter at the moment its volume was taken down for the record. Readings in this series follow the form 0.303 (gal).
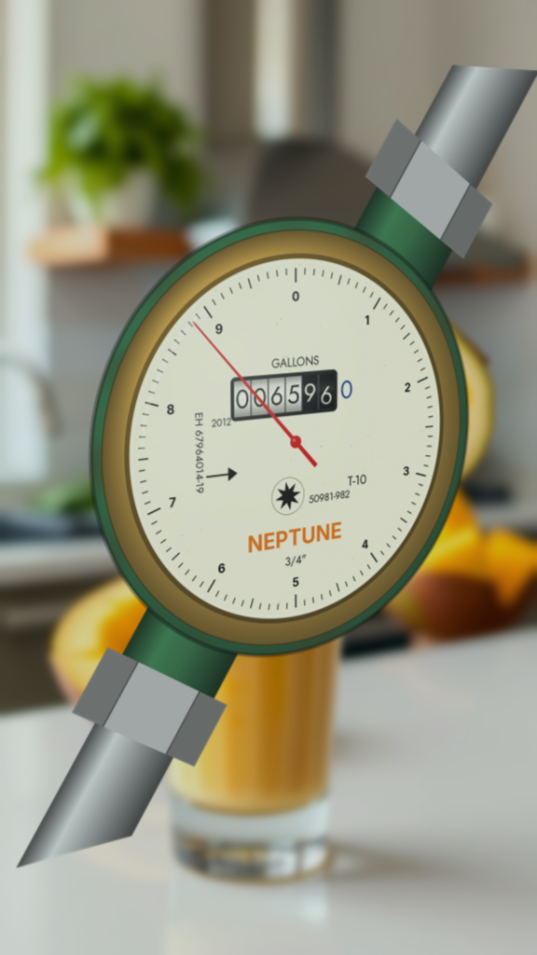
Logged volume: 65958.8 (gal)
